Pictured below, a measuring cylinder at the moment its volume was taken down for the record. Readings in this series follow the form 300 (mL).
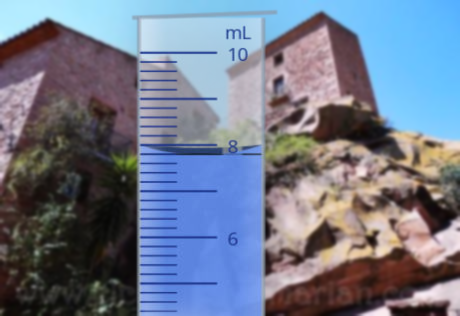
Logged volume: 7.8 (mL)
